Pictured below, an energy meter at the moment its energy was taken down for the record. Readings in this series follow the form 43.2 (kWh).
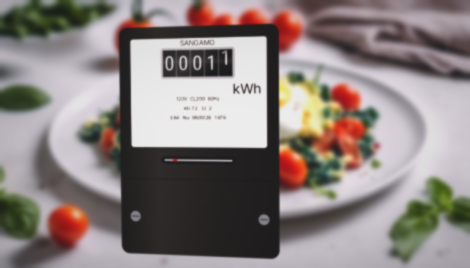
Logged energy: 11 (kWh)
